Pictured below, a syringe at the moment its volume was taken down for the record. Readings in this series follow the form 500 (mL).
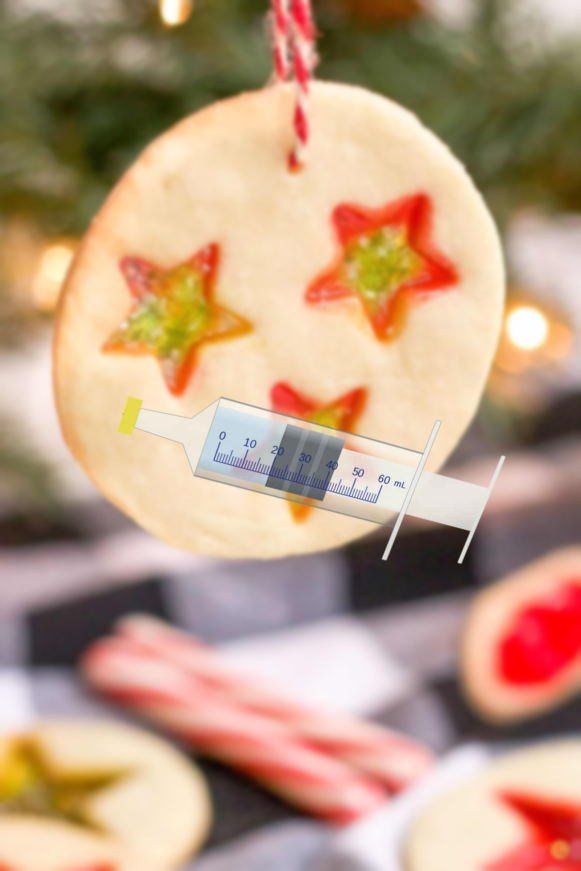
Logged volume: 20 (mL)
